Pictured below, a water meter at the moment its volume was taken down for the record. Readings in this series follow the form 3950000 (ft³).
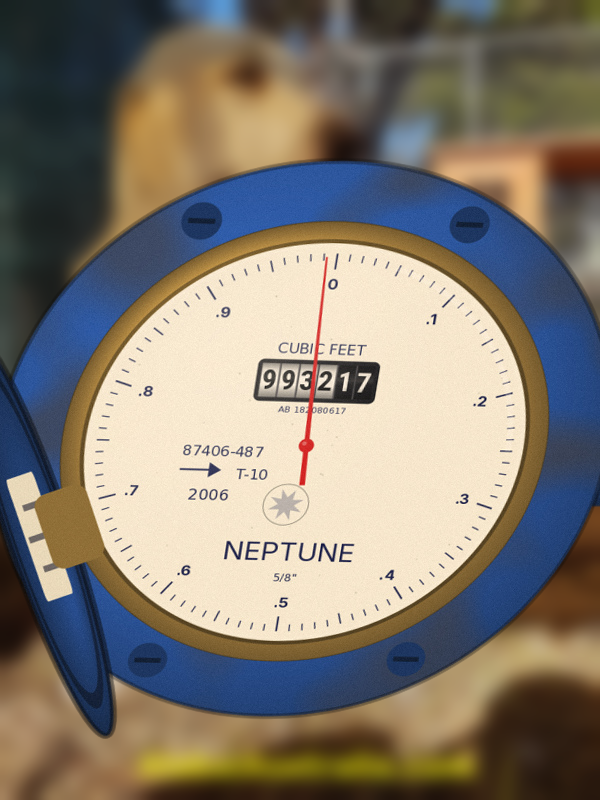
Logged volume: 993216.99 (ft³)
